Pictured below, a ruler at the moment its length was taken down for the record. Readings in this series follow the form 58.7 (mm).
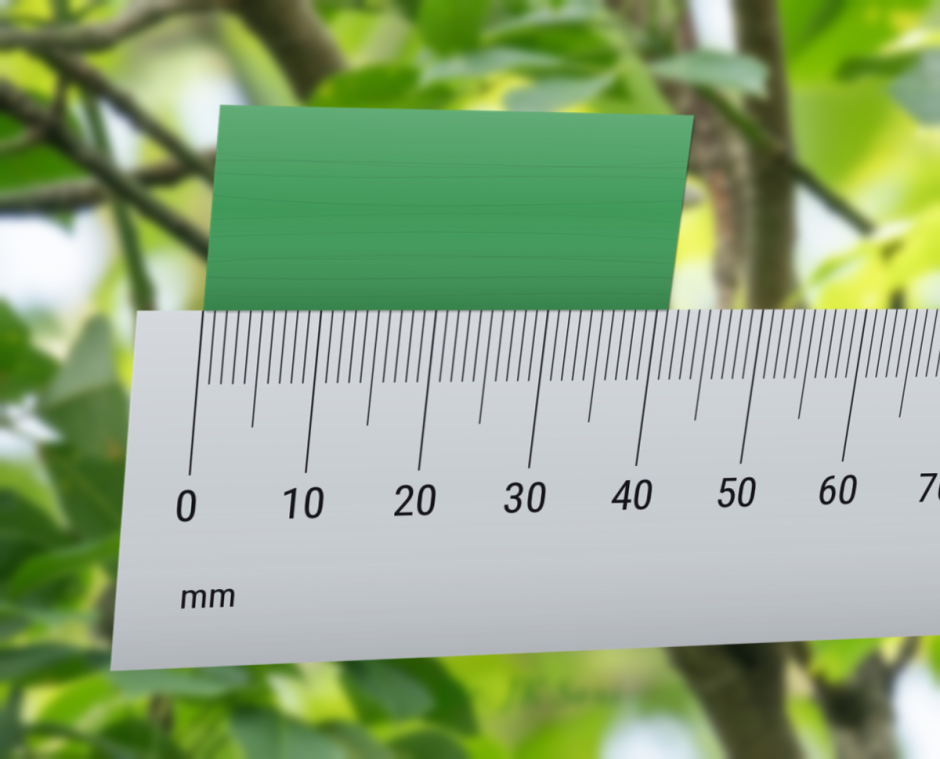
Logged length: 41 (mm)
